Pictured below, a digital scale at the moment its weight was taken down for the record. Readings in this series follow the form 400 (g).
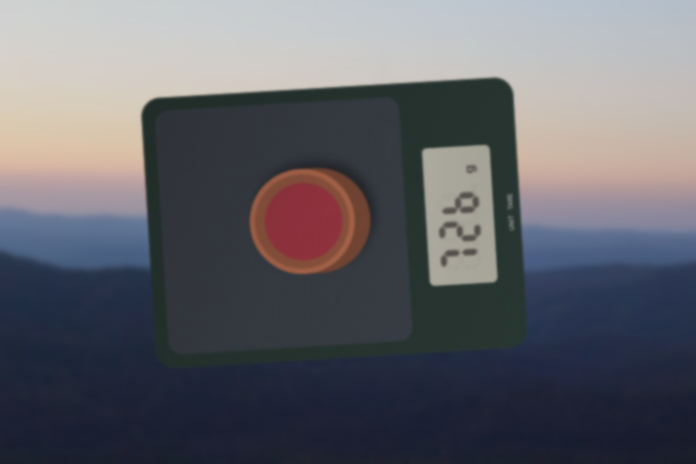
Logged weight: 726 (g)
